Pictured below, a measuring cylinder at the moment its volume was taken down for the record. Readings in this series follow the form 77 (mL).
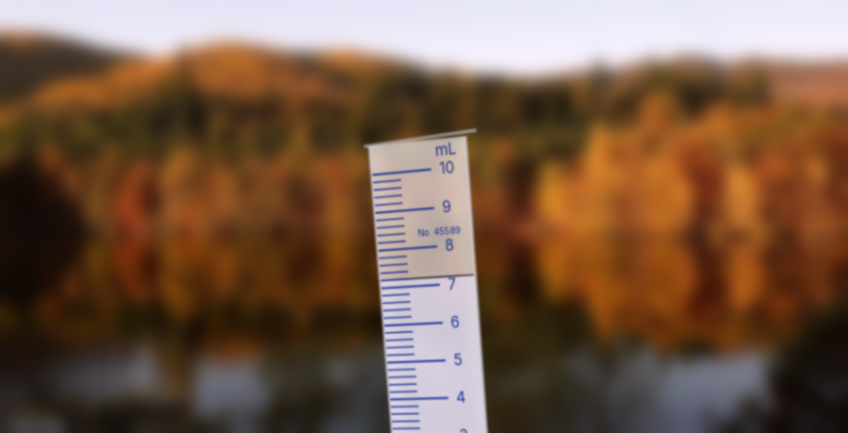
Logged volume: 7.2 (mL)
